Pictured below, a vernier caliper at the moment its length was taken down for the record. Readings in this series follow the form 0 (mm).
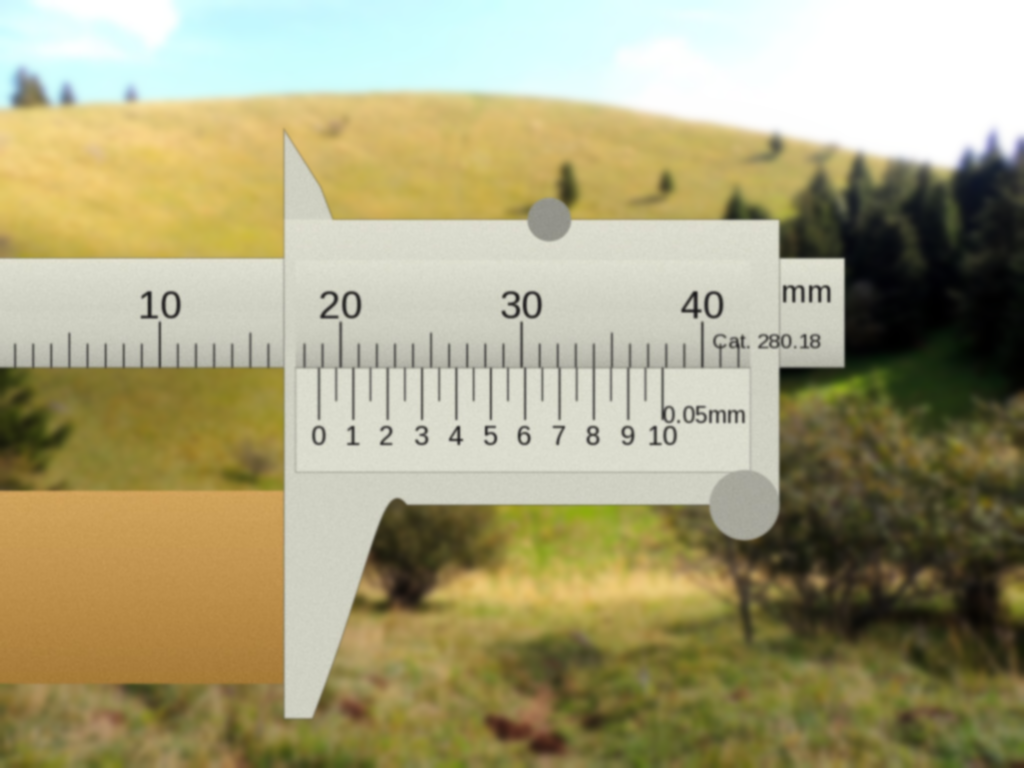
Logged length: 18.8 (mm)
